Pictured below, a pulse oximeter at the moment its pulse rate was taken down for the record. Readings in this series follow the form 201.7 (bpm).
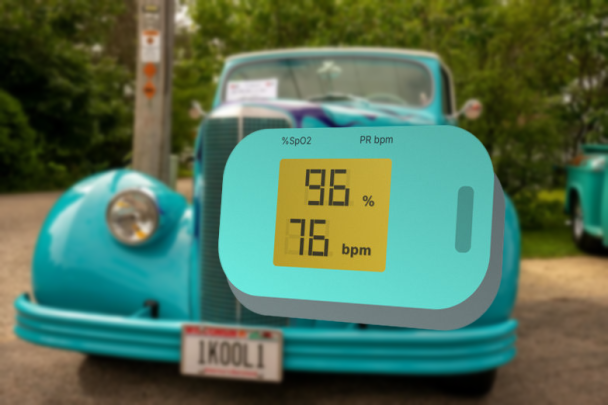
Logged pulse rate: 76 (bpm)
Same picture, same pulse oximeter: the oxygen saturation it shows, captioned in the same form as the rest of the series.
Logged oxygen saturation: 96 (%)
